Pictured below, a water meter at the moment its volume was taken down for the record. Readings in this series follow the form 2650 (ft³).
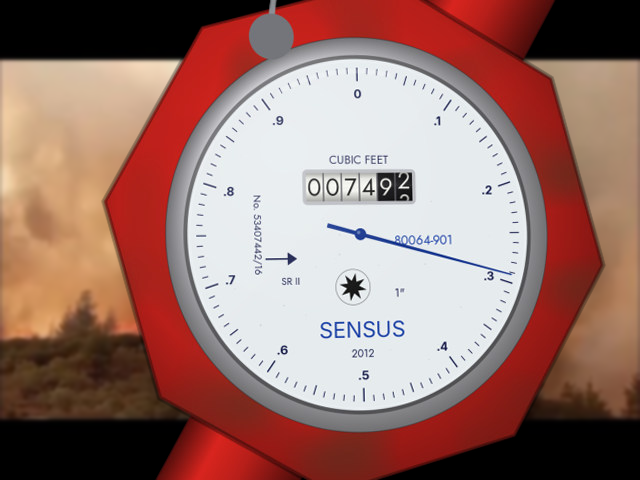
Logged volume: 7492.29 (ft³)
